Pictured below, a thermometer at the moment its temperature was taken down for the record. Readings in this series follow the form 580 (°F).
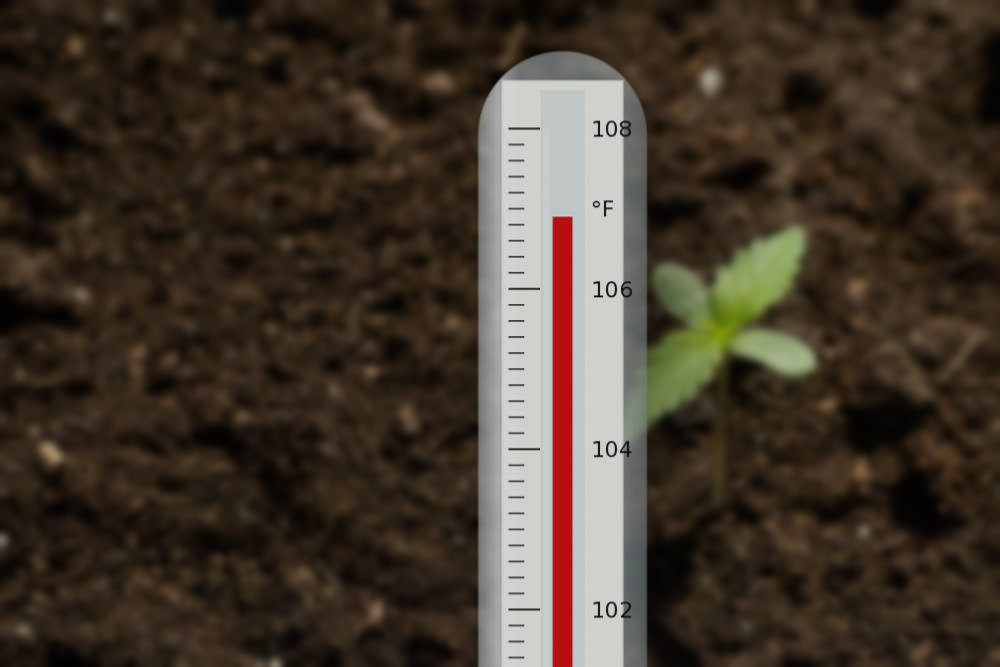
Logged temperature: 106.9 (°F)
